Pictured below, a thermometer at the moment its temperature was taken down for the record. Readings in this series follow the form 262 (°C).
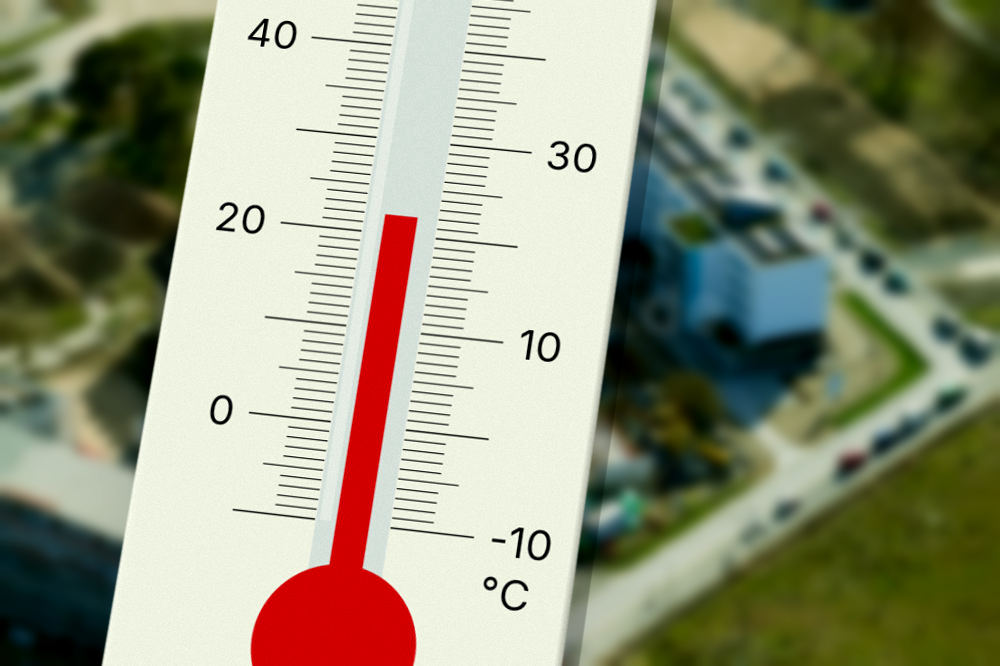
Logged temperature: 22 (°C)
